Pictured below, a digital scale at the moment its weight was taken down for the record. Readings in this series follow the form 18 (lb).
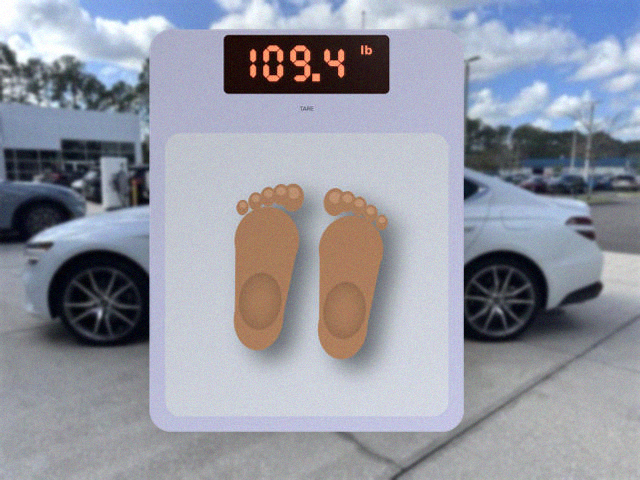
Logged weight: 109.4 (lb)
